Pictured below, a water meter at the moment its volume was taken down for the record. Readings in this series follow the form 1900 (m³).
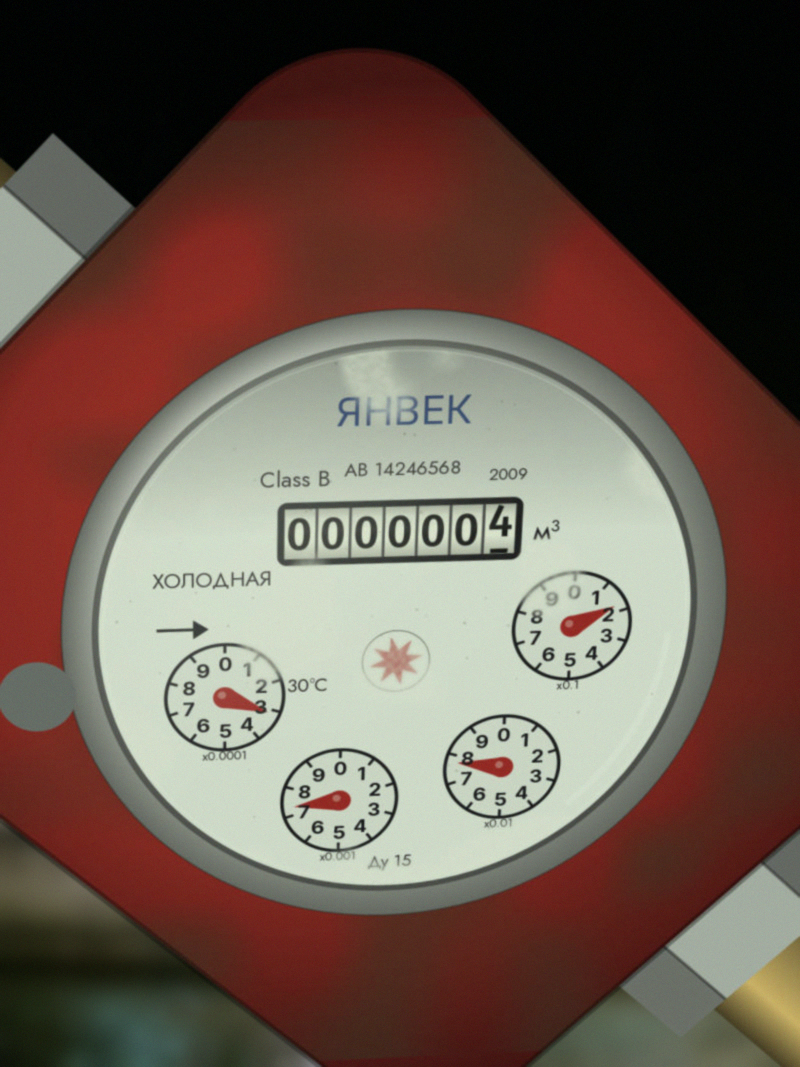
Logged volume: 4.1773 (m³)
